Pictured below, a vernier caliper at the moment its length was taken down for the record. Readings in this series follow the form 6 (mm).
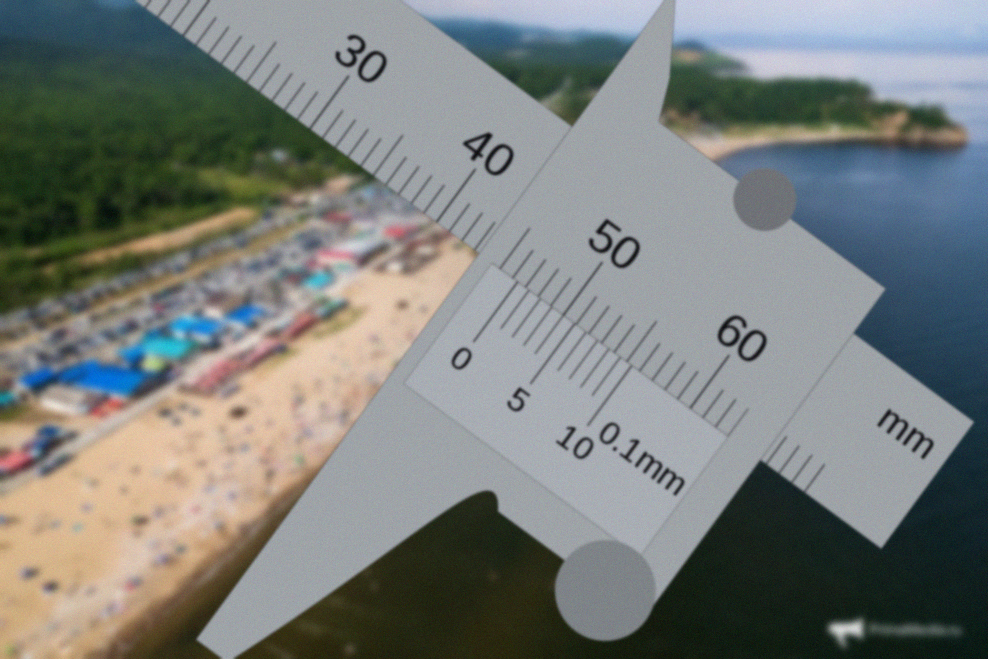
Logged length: 46.4 (mm)
